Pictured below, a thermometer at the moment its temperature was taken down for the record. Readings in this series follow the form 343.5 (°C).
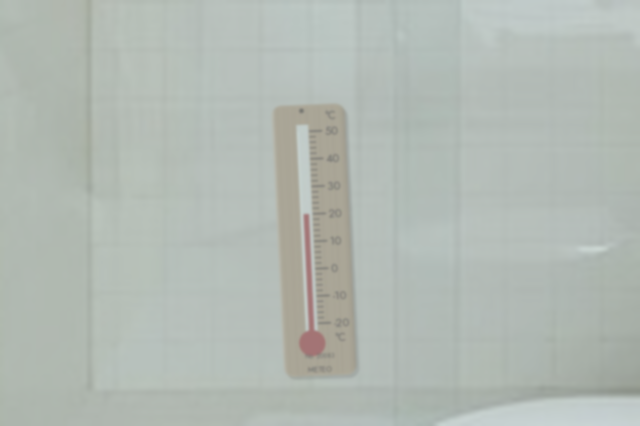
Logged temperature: 20 (°C)
